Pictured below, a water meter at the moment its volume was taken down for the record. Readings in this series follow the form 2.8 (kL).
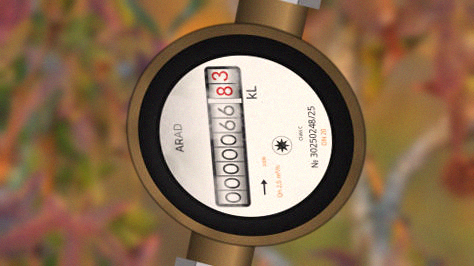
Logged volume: 66.83 (kL)
